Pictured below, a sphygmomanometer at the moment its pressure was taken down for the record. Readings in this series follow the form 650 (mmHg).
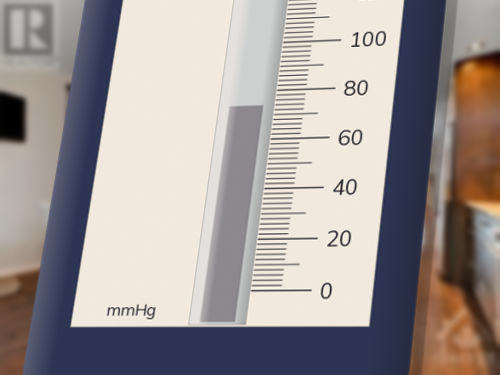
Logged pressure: 74 (mmHg)
